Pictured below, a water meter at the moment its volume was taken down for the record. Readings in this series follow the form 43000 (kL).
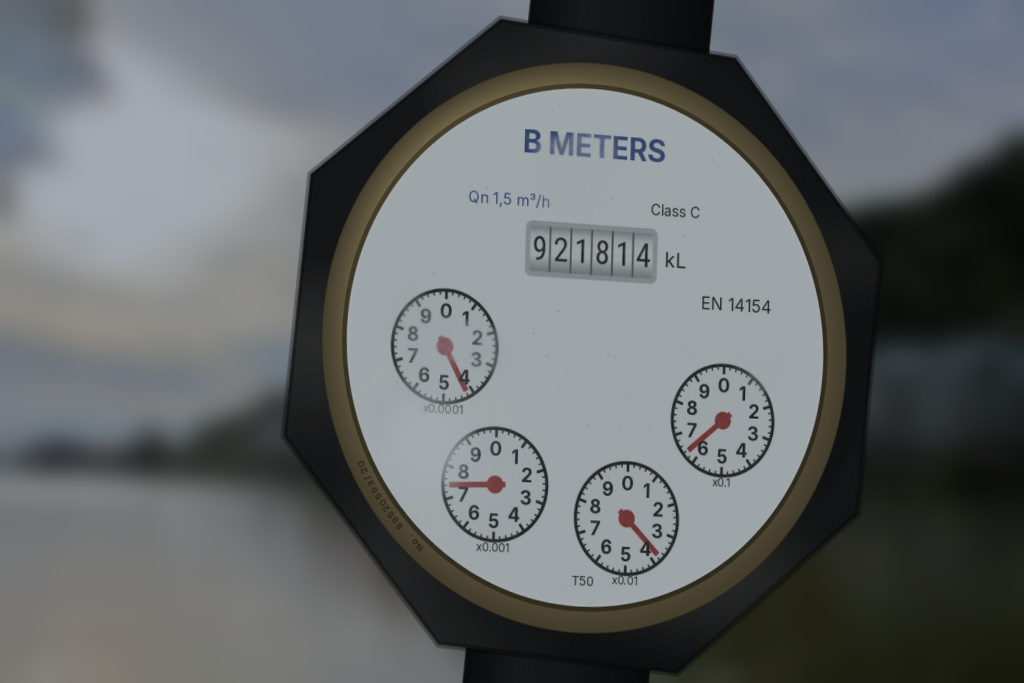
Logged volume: 921814.6374 (kL)
